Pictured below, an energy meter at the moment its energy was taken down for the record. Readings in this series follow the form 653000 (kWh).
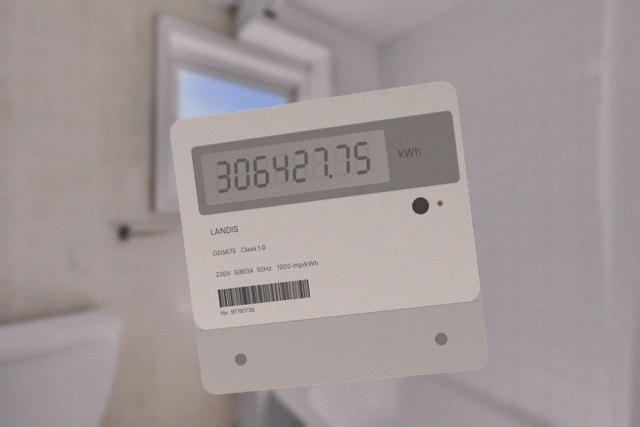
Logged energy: 306427.75 (kWh)
